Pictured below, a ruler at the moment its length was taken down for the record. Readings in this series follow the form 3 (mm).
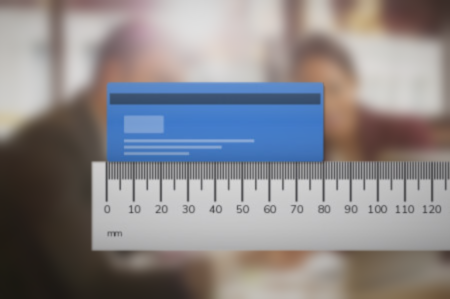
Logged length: 80 (mm)
